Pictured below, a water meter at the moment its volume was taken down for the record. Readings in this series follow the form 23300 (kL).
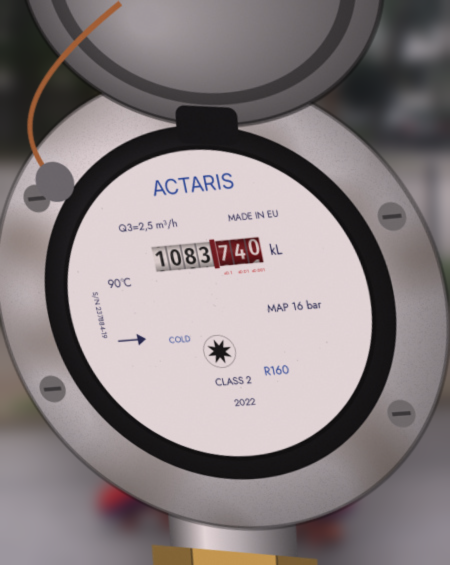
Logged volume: 1083.740 (kL)
